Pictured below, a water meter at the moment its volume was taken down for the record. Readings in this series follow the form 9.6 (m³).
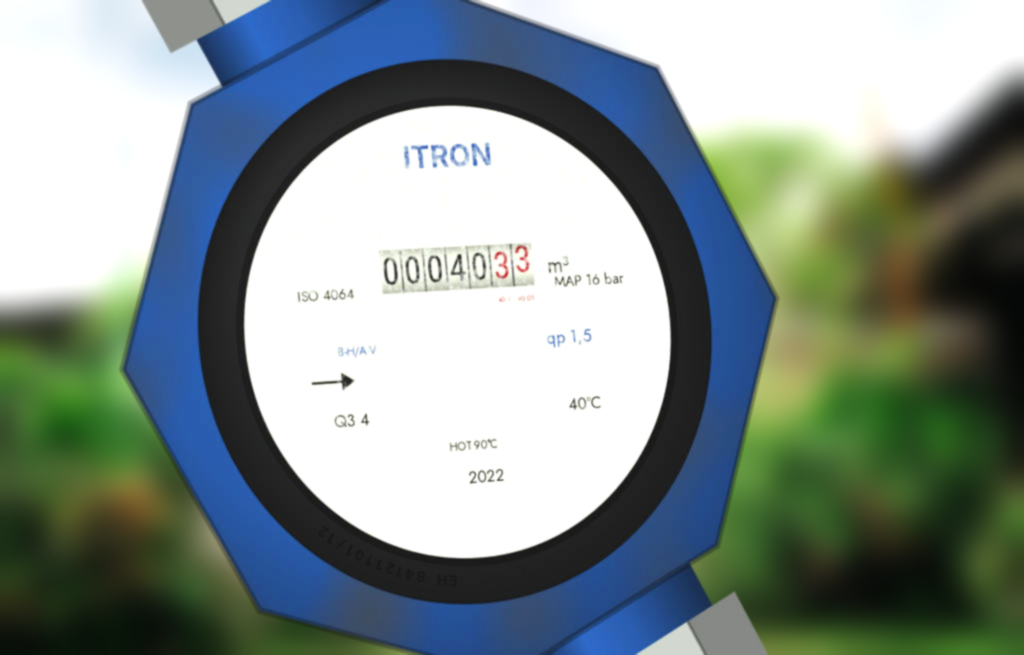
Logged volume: 40.33 (m³)
